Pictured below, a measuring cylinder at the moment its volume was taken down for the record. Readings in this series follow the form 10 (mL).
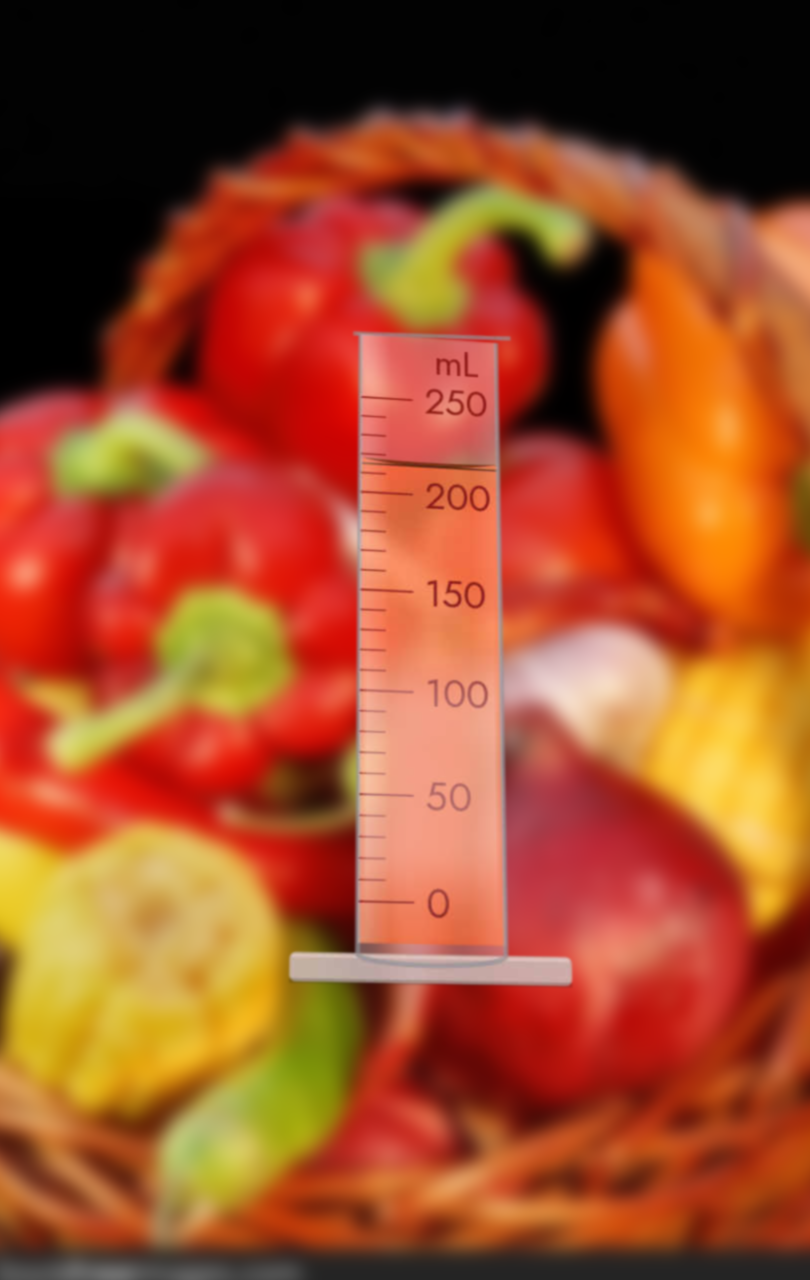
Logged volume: 215 (mL)
